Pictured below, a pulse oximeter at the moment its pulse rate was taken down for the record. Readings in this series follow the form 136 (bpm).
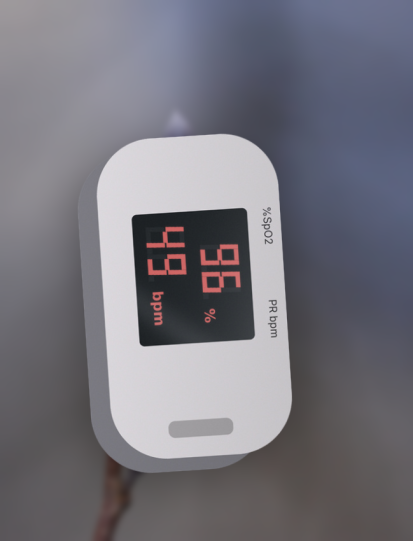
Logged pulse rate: 49 (bpm)
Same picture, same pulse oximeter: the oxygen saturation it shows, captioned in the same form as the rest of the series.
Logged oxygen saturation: 96 (%)
